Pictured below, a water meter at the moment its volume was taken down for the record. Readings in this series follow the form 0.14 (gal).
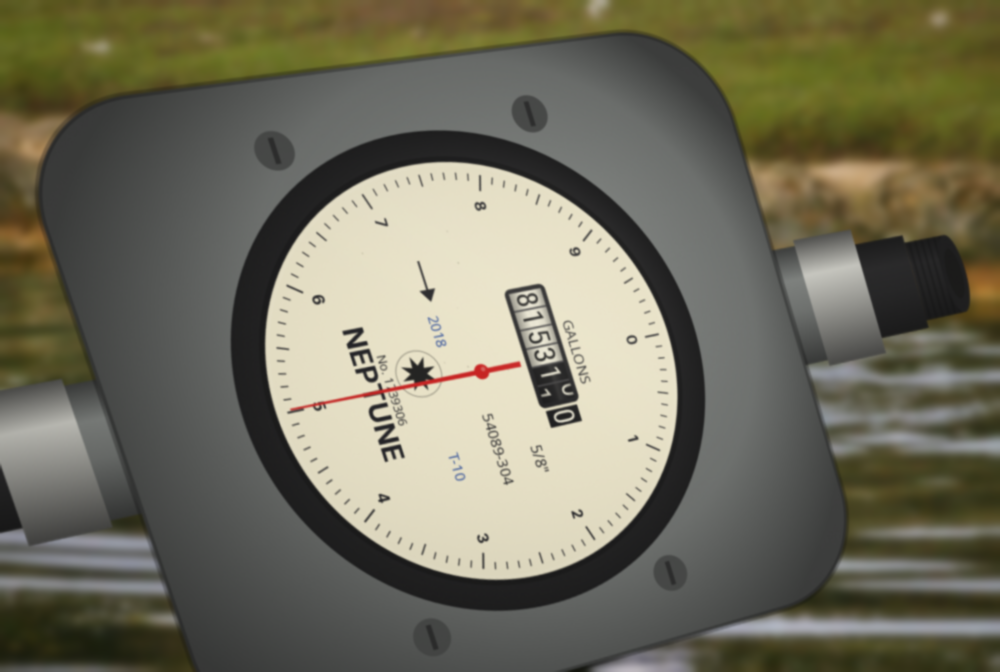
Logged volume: 8153105.0 (gal)
